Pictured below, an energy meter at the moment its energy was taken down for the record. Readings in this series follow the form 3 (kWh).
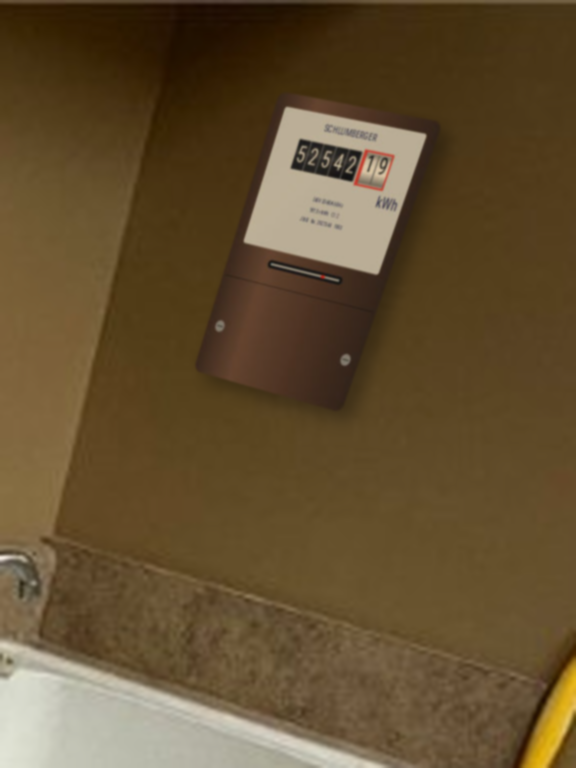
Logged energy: 52542.19 (kWh)
